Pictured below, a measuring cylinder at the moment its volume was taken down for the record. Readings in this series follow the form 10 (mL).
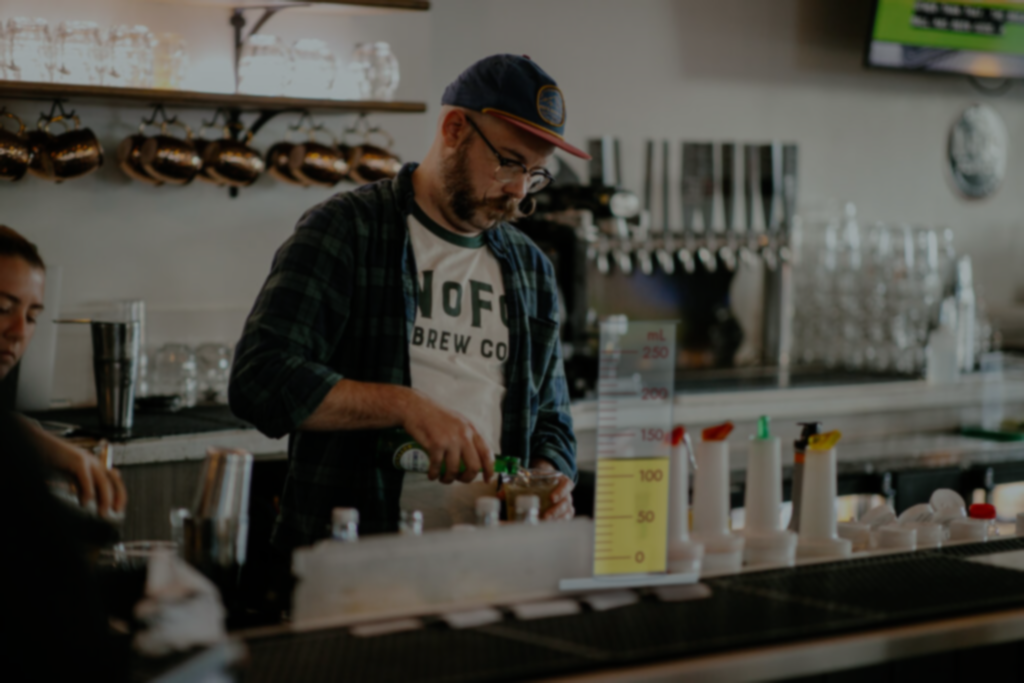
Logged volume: 120 (mL)
